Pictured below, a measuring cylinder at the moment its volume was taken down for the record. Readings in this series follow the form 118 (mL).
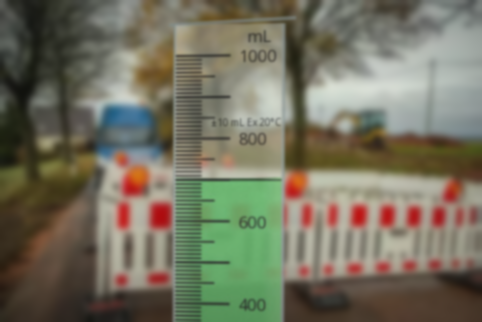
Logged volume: 700 (mL)
